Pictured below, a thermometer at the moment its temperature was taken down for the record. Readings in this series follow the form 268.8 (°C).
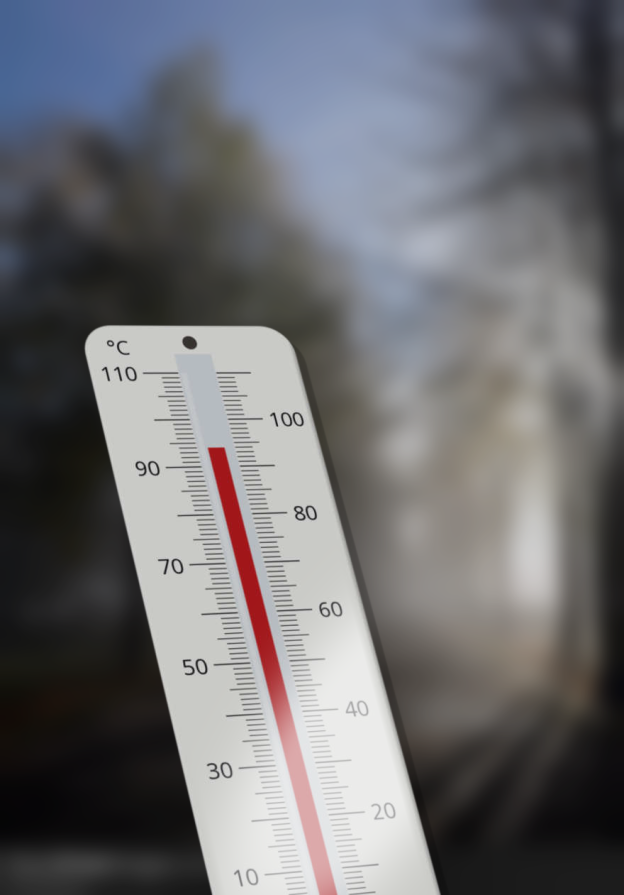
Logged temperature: 94 (°C)
